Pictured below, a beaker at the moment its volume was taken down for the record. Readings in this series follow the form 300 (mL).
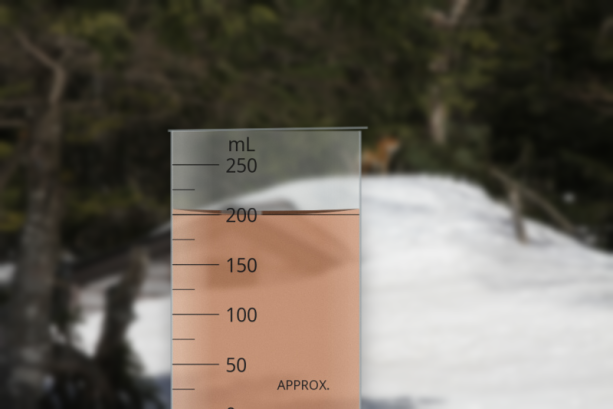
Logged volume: 200 (mL)
